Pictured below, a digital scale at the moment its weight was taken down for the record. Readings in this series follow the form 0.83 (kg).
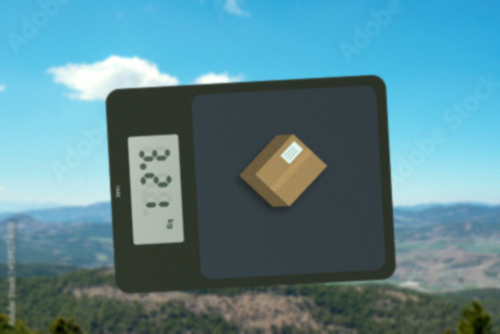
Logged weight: 3.21 (kg)
